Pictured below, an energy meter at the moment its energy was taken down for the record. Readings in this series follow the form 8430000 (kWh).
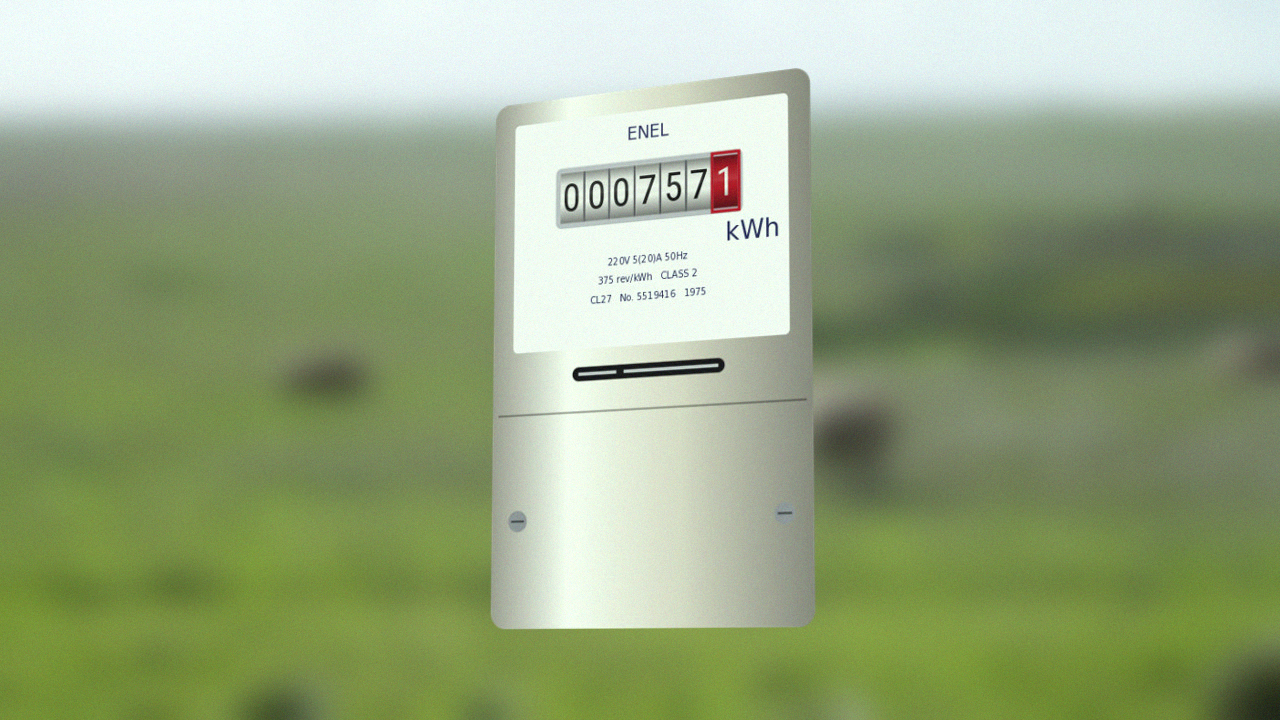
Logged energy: 757.1 (kWh)
